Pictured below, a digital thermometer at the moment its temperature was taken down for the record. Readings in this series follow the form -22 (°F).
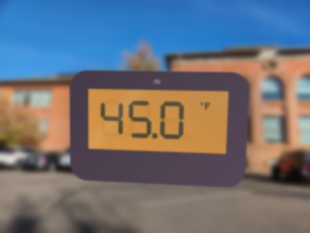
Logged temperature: 45.0 (°F)
